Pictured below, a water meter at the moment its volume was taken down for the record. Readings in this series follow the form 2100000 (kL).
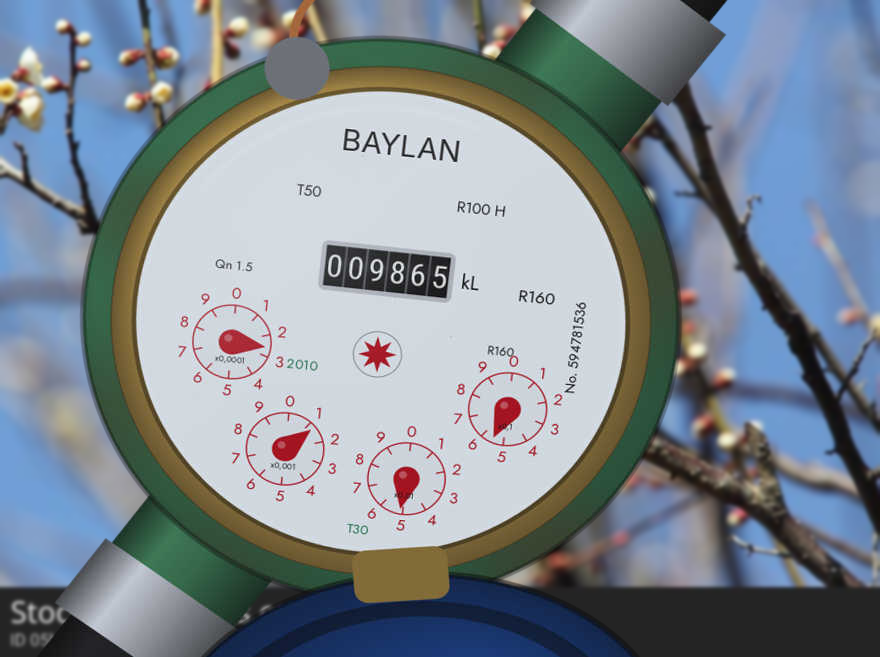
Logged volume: 9865.5512 (kL)
